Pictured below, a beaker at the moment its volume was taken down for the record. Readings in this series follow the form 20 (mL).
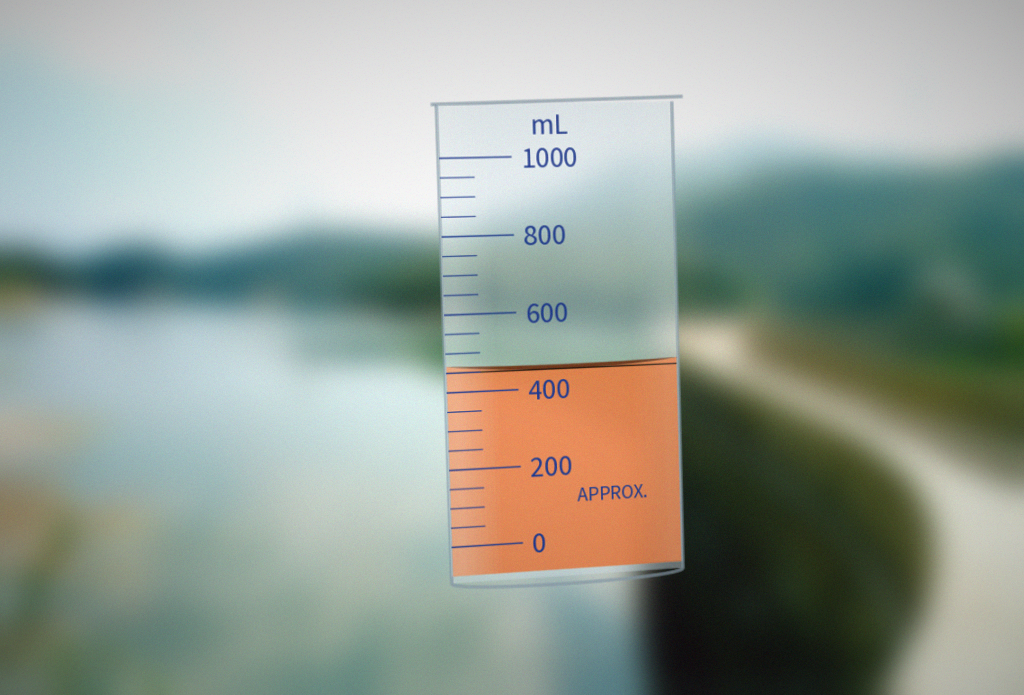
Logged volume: 450 (mL)
